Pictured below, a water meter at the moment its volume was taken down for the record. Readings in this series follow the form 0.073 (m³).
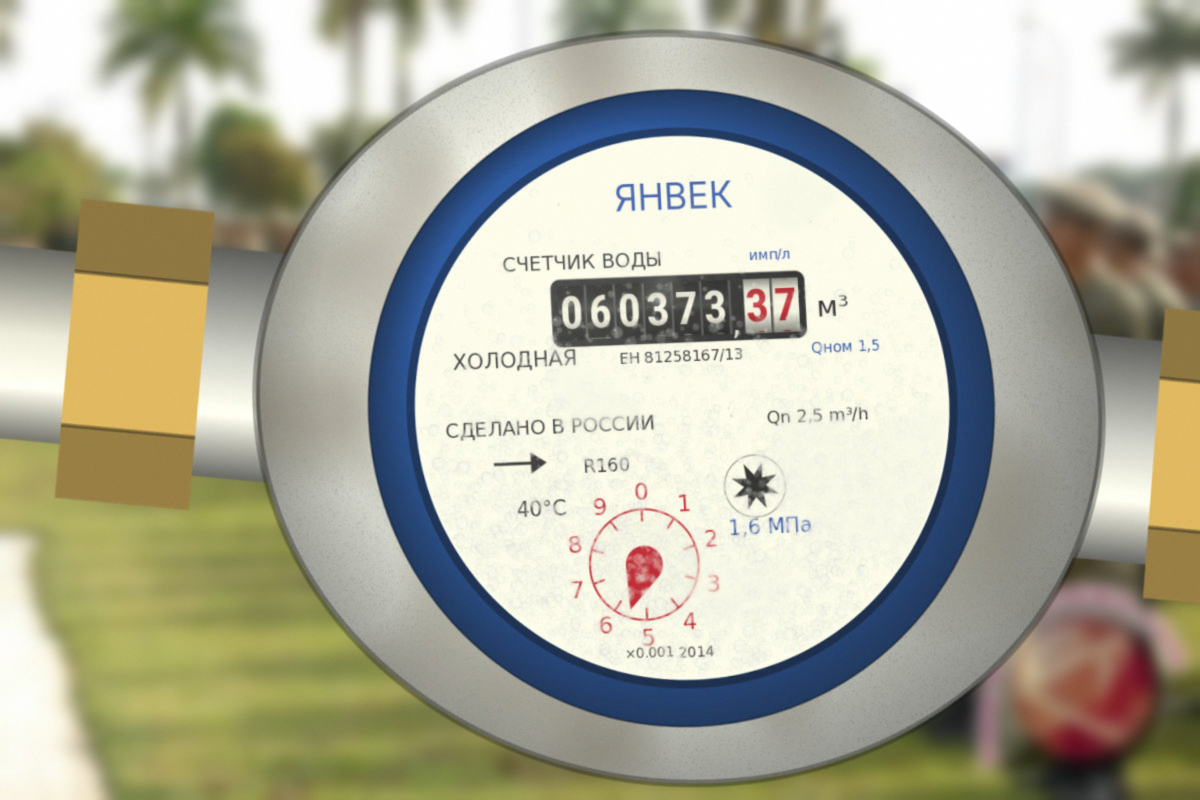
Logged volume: 60373.375 (m³)
